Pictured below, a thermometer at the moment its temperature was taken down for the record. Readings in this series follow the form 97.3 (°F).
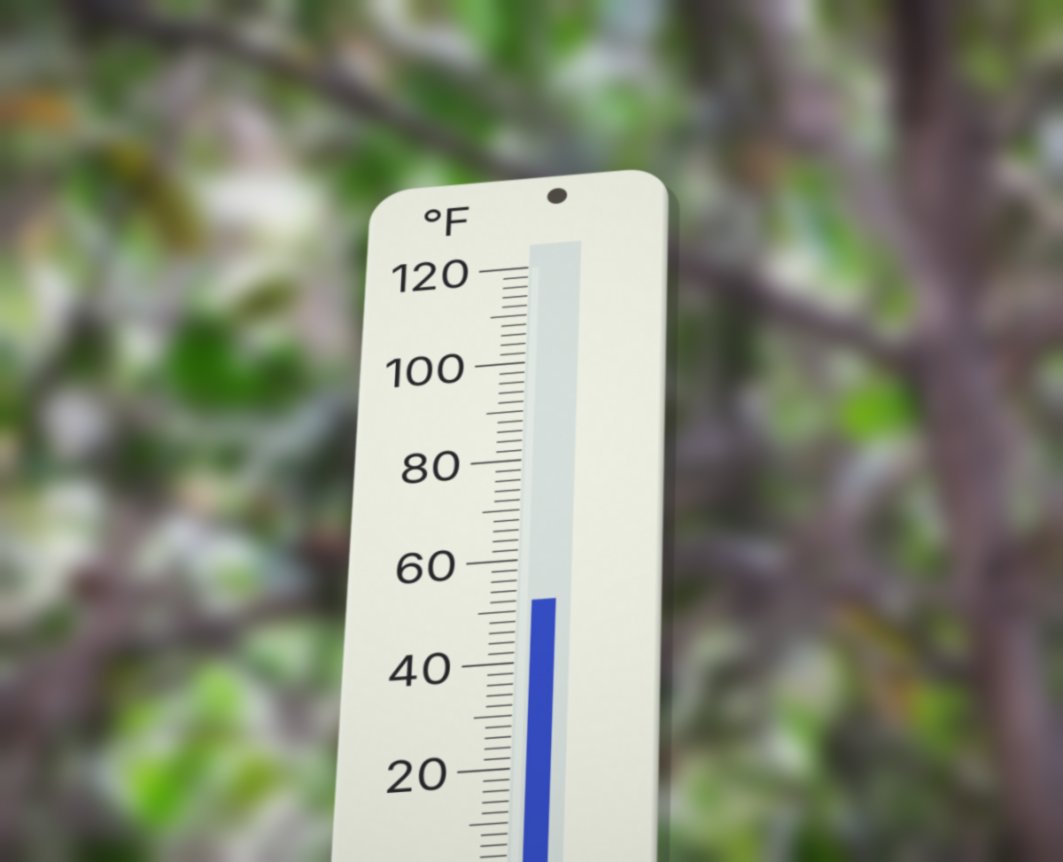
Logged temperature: 52 (°F)
